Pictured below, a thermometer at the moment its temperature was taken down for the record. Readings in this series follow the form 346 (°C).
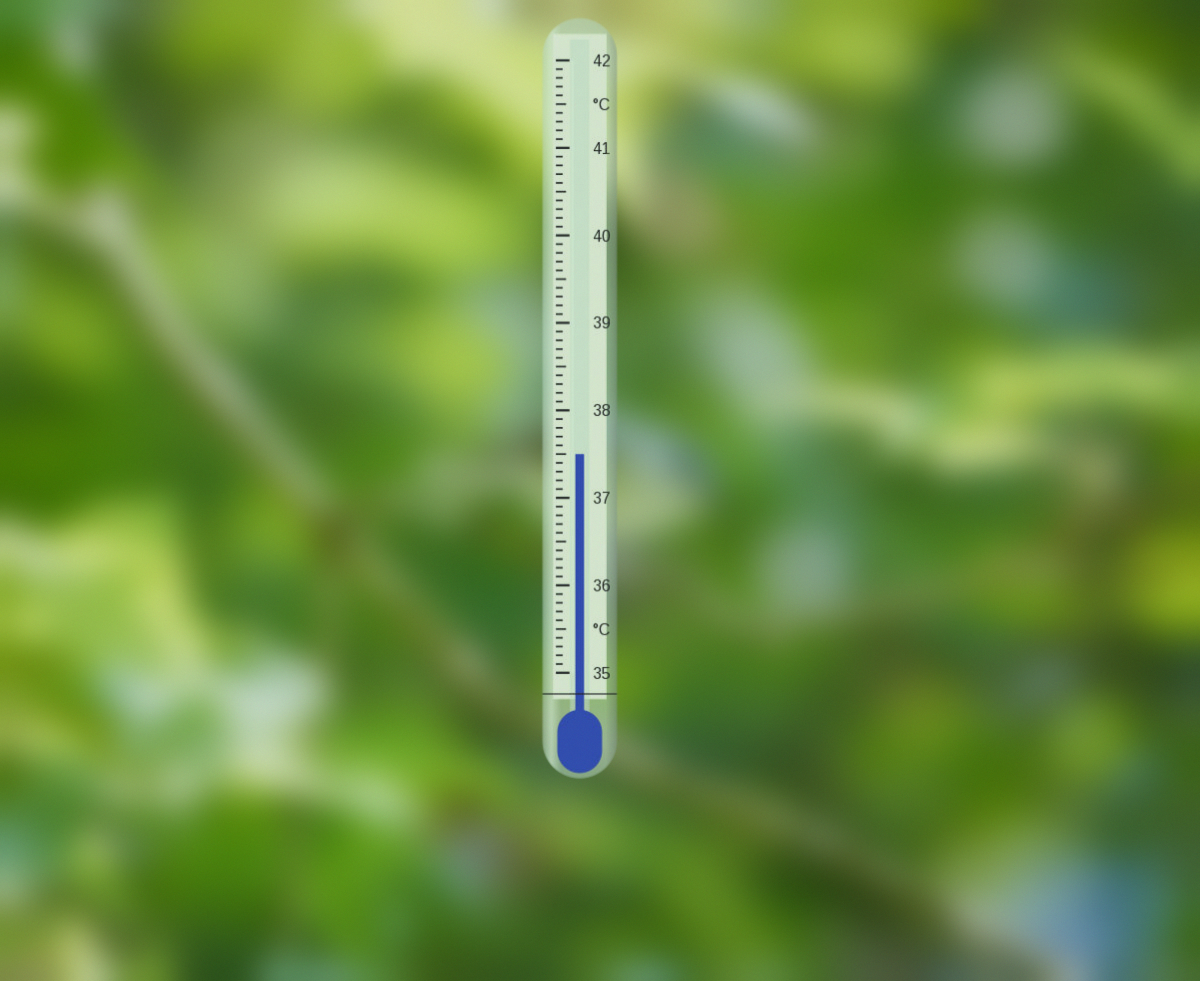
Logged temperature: 37.5 (°C)
